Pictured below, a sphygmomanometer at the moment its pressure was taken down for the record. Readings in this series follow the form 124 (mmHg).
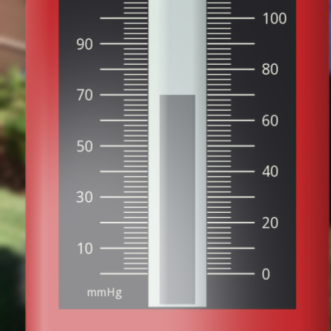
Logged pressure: 70 (mmHg)
